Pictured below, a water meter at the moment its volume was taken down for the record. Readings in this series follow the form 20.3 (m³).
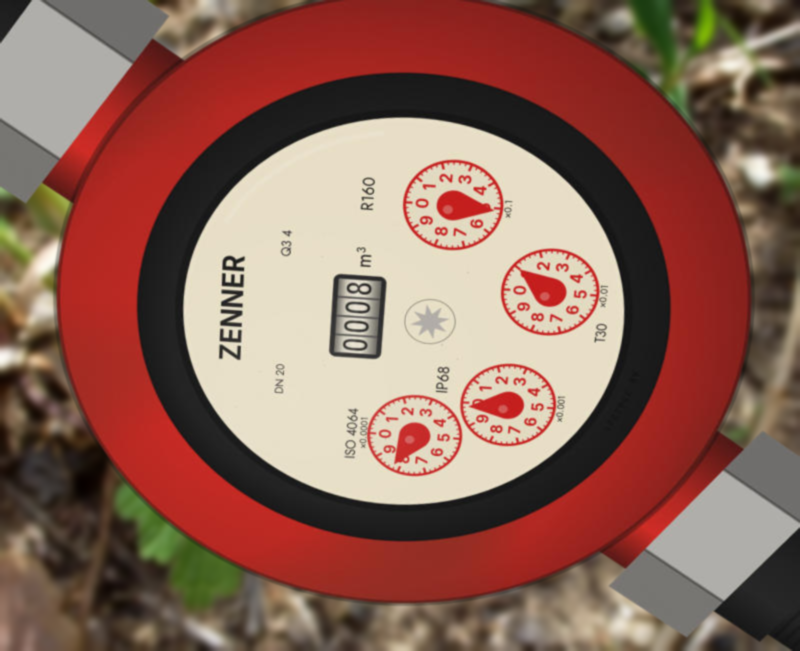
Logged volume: 8.5098 (m³)
